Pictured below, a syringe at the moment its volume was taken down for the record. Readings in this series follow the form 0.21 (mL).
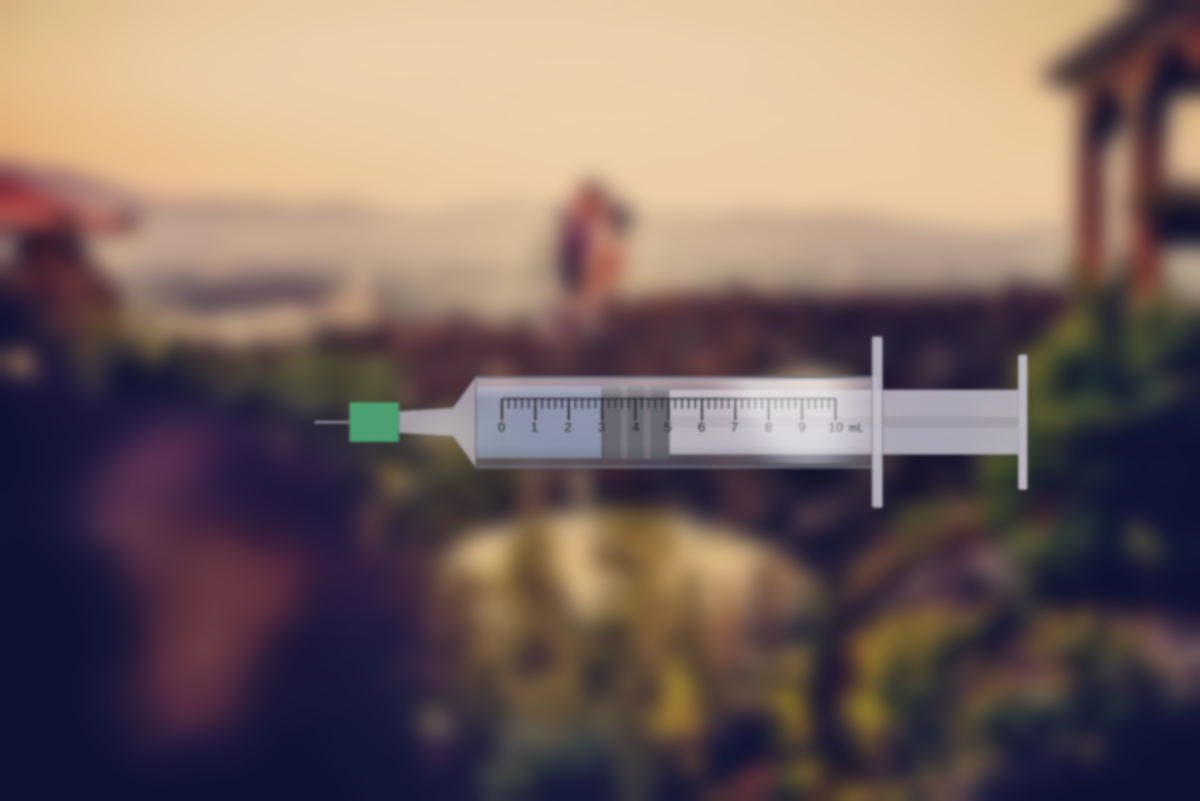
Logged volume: 3 (mL)
